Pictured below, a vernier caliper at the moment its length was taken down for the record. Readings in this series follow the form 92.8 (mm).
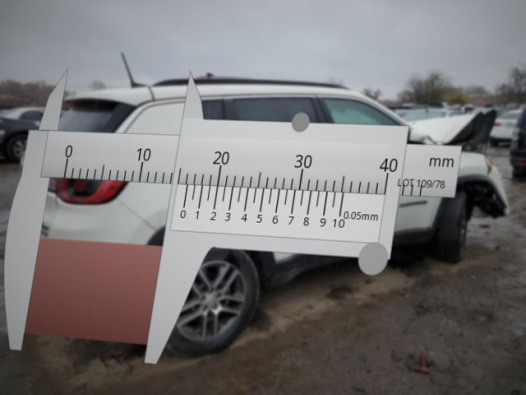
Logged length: 16.2 (mm)
